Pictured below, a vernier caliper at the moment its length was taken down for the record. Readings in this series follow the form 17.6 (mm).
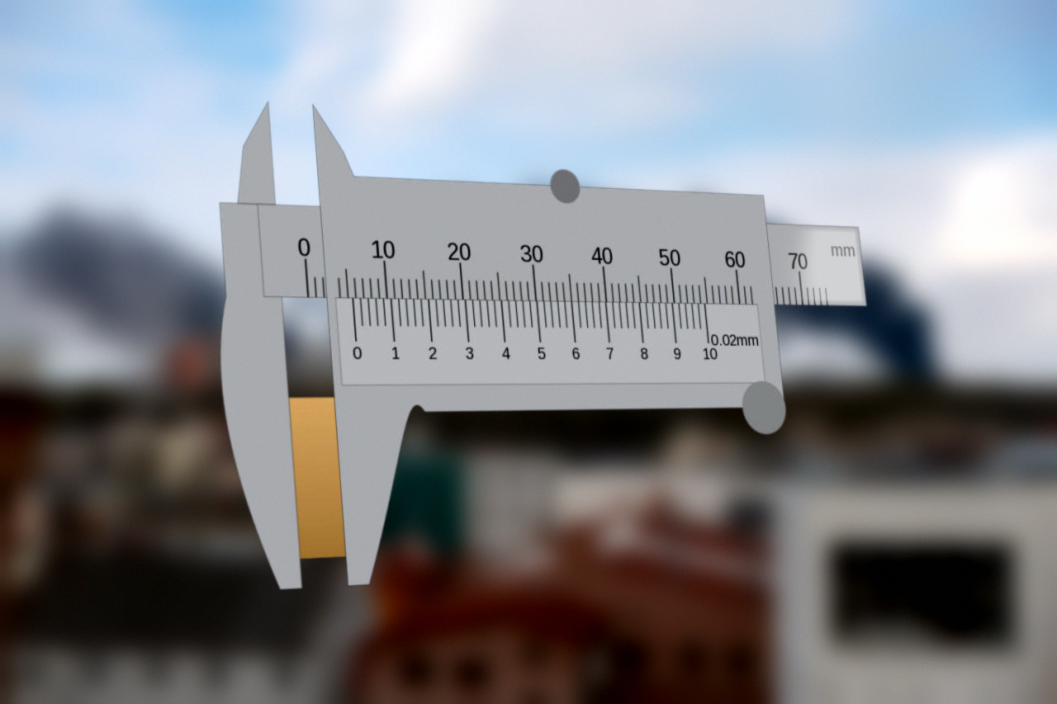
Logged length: 5.6 (mm)
